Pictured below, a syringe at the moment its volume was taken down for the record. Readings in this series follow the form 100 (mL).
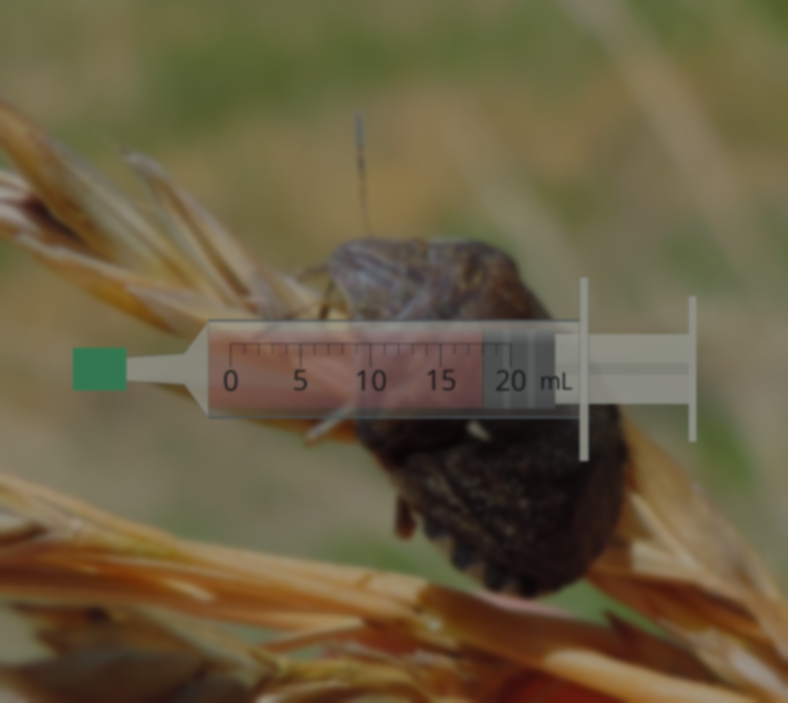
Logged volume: 18 (mL)
